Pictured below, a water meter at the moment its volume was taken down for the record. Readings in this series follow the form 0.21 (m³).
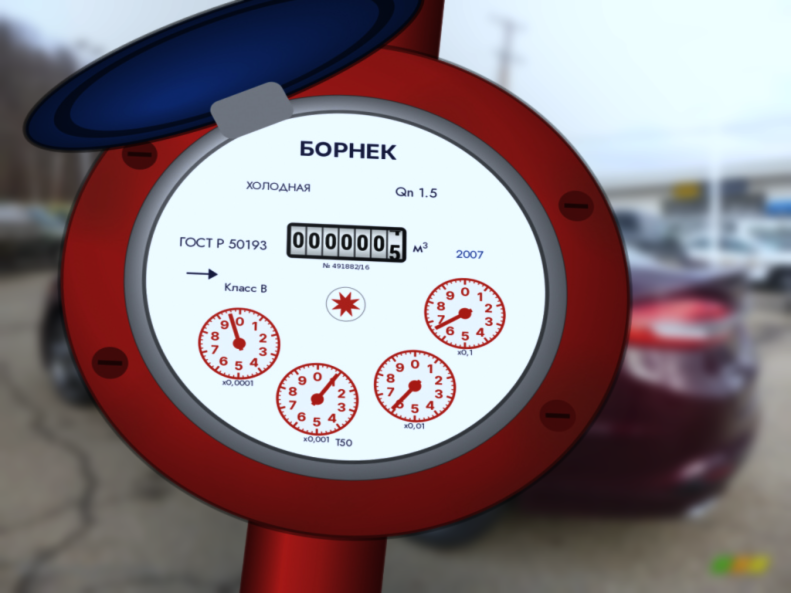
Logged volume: 4.6609 (m³)
